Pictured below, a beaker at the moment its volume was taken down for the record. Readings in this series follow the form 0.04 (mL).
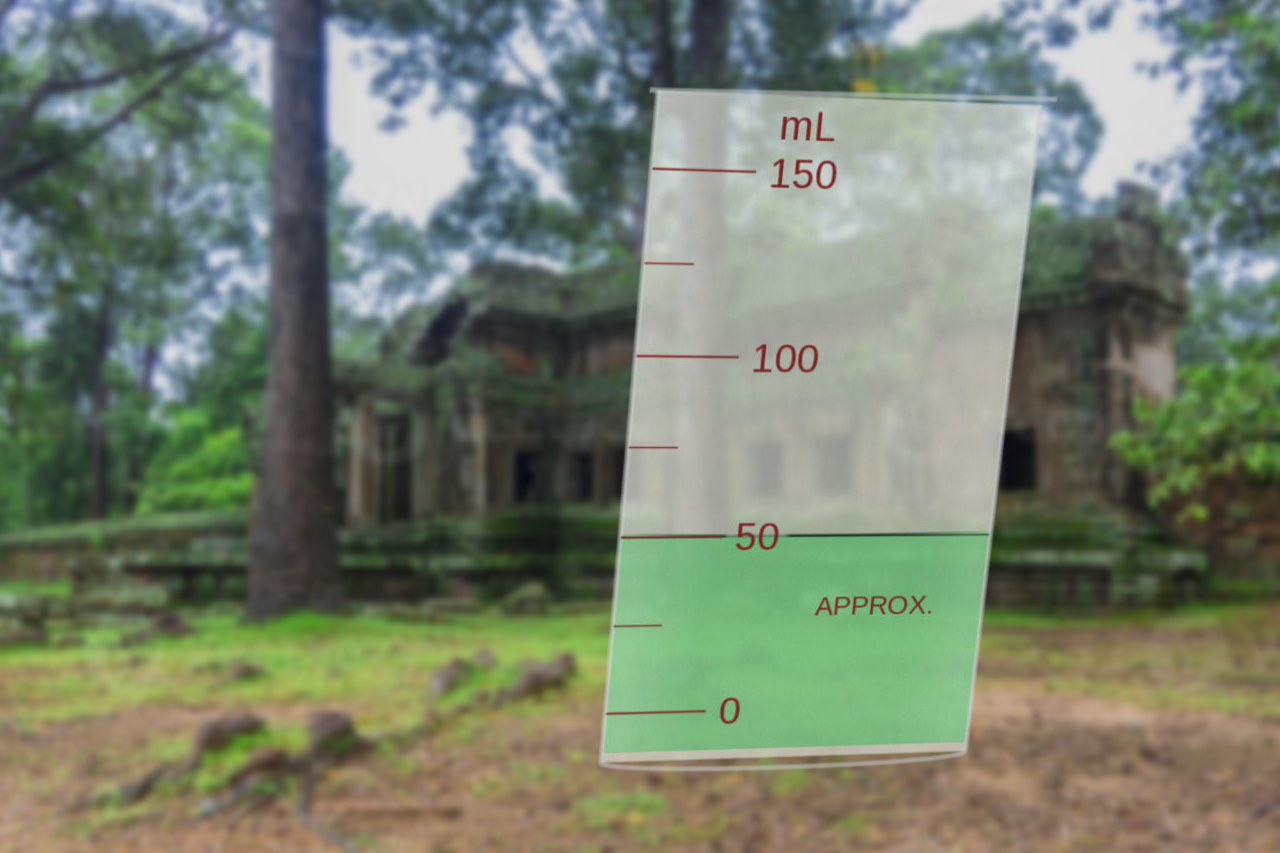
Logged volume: 50 (mL)
